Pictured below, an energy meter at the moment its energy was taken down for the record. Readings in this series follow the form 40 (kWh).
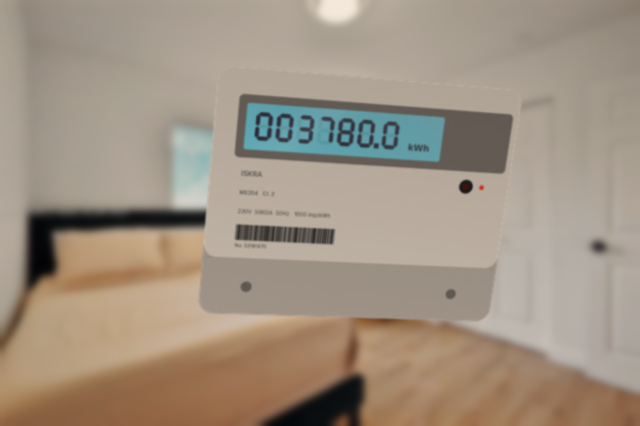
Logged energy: 3780.0 (kWh)
